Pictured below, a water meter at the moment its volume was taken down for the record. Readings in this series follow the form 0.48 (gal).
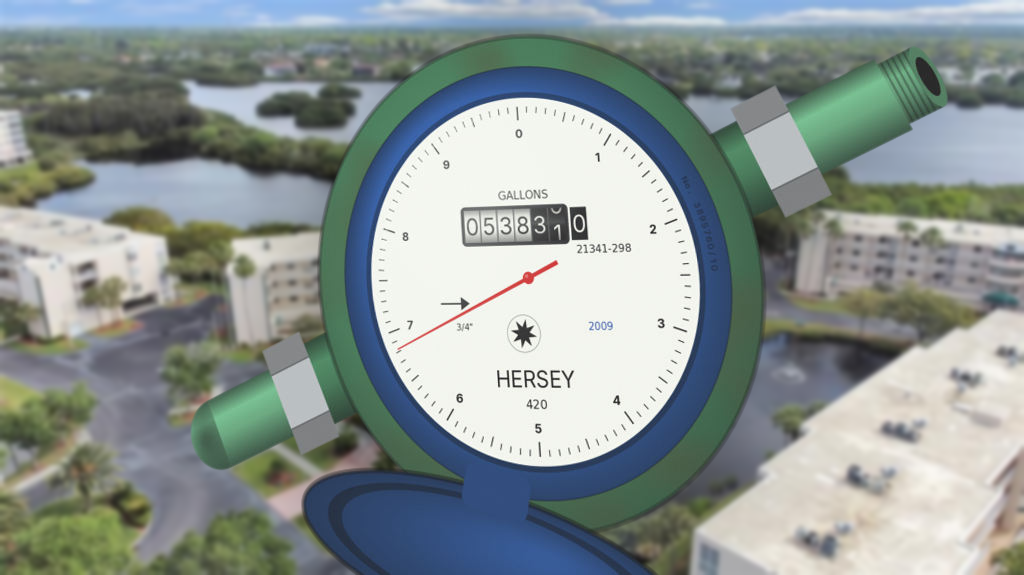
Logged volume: 538306.8 (gal)
